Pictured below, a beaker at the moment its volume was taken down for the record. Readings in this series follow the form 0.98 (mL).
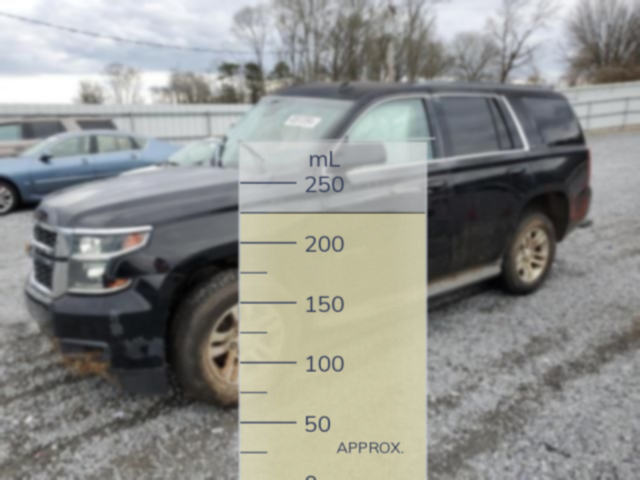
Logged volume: 225 (mL)
